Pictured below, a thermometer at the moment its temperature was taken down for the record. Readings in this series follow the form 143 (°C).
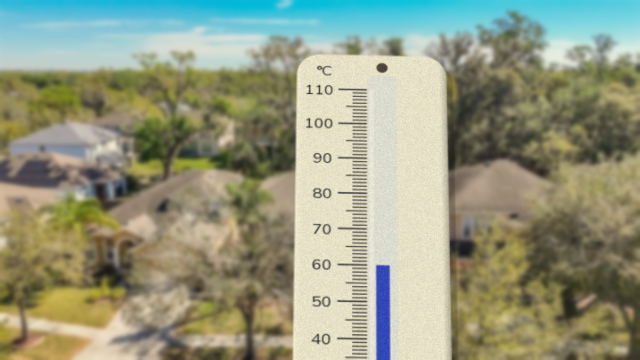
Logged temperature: 60 (°C)
